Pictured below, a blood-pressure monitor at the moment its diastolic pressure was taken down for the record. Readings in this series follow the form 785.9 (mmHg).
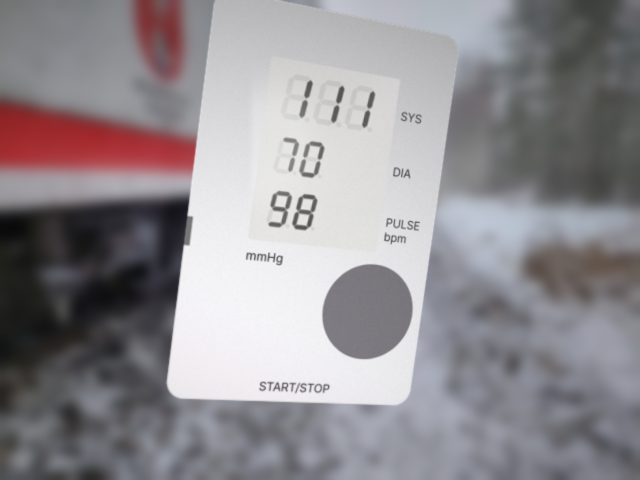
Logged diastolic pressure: 70 (mmHg)
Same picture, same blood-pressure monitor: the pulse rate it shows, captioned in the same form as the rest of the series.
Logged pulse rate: 98 (bpm)
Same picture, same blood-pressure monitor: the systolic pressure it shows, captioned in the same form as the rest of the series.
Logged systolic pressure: 111 (mmHg)
